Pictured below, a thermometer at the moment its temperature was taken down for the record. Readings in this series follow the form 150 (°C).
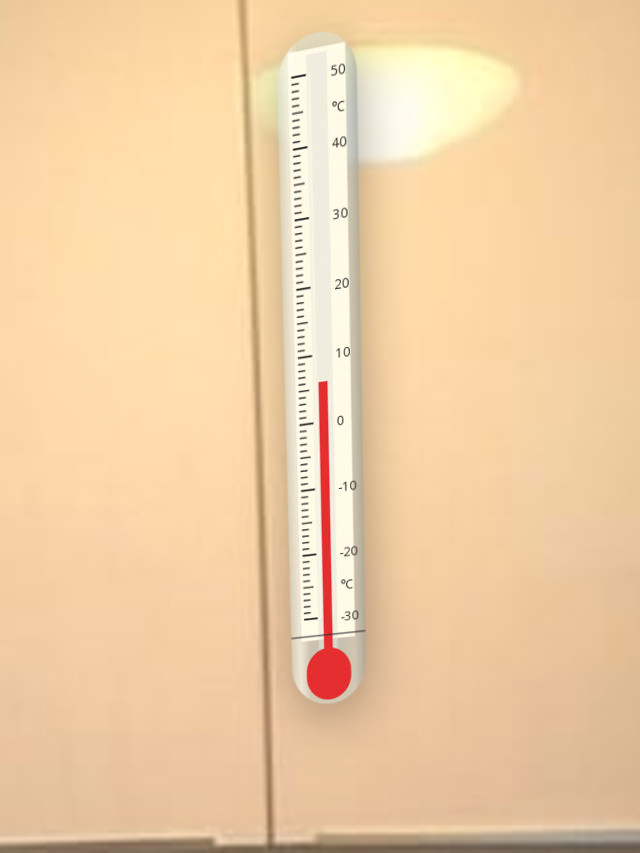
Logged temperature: 6 (°C)
